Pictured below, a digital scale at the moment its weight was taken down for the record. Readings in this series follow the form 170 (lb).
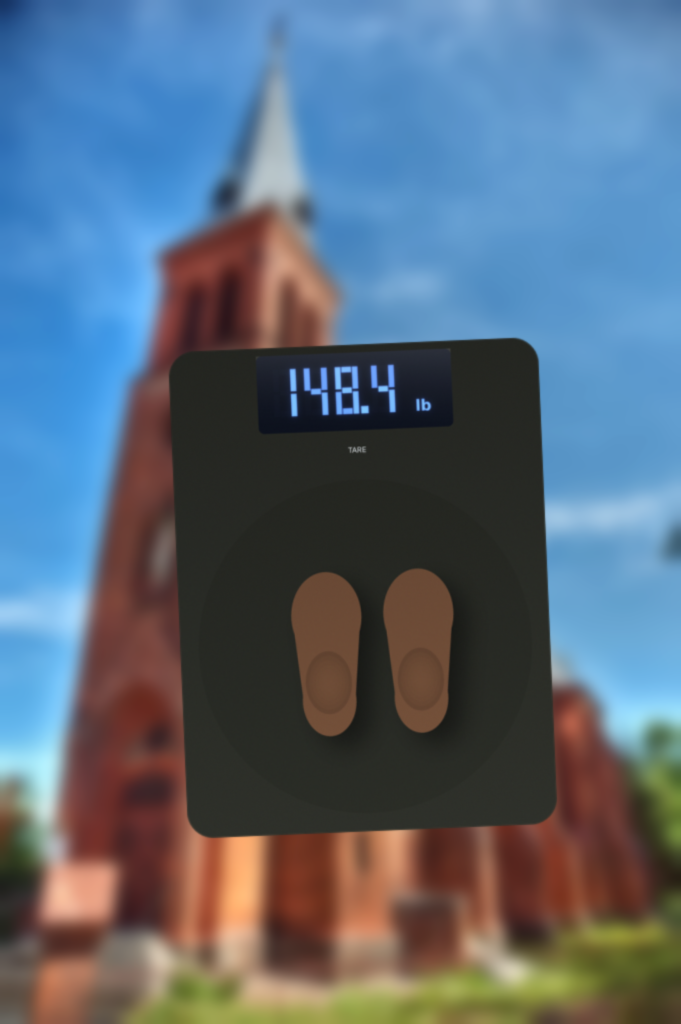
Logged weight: 148.4 (lb)
